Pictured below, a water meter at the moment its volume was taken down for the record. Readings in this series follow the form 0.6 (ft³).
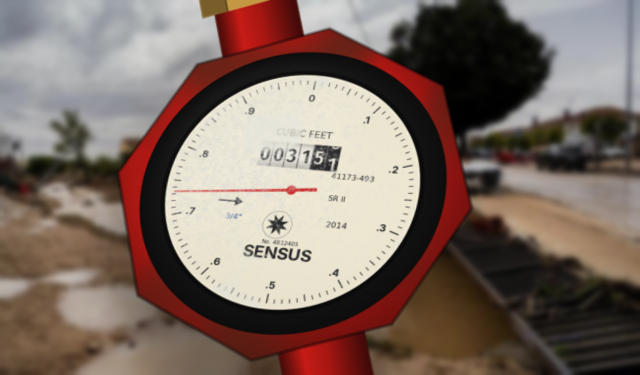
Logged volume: 3150.73 (ft³)
